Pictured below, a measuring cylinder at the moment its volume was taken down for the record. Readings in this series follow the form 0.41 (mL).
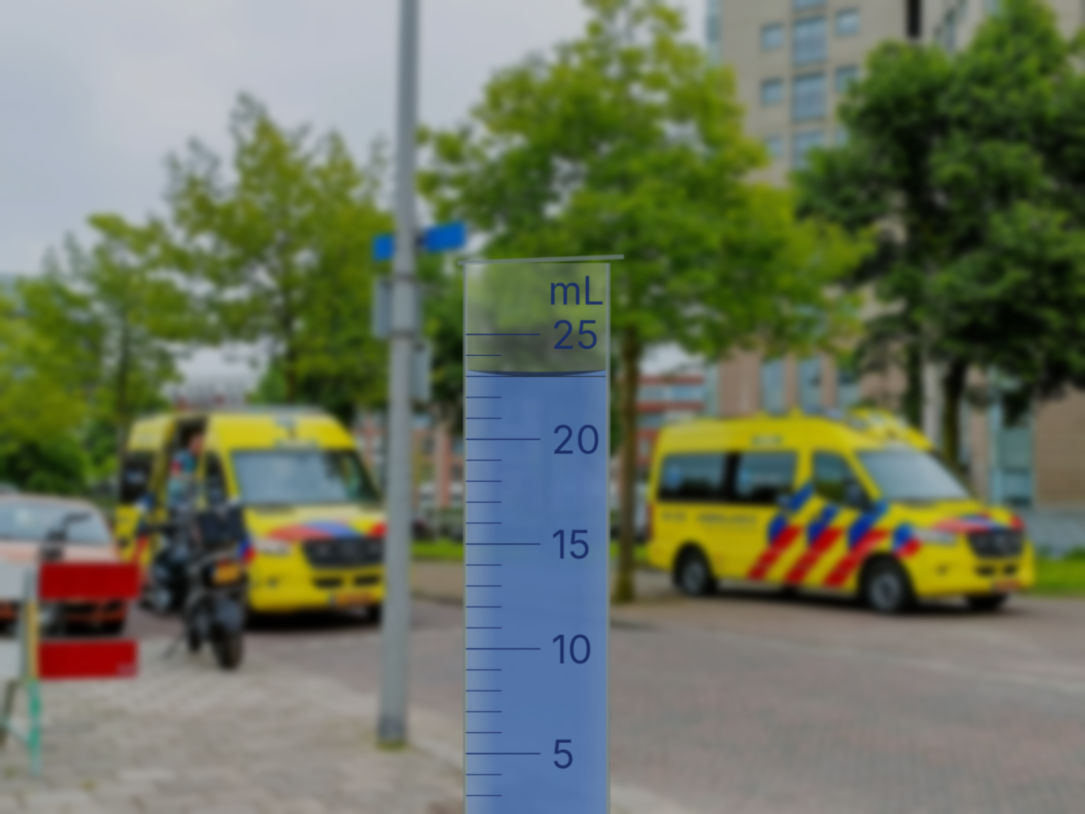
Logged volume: 23 (mL)
